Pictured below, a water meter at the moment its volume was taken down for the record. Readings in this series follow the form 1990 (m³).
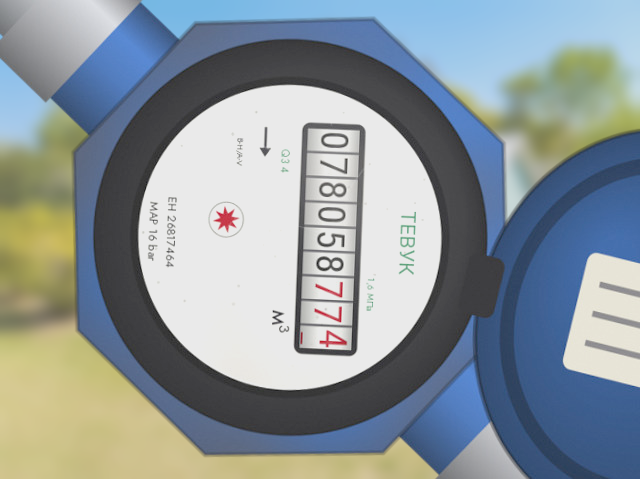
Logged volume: 78058.774 (m³)
